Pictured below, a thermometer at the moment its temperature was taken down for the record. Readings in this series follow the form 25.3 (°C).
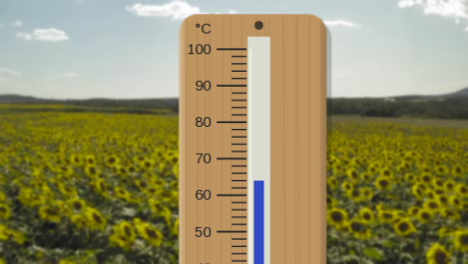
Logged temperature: 64 (°C)
